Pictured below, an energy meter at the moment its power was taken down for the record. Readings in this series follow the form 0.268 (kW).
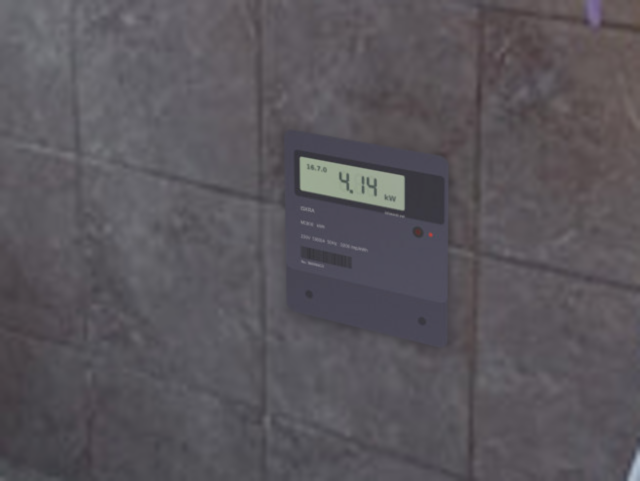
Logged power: 4.14 (kW)
